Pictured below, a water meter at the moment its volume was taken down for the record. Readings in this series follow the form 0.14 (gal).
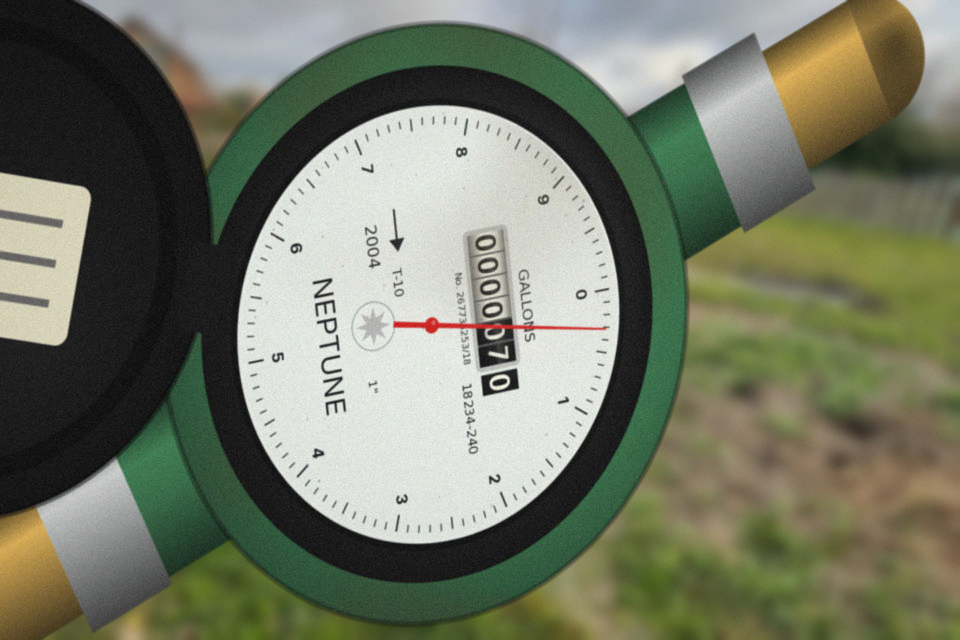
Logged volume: 70.3 (gal)
